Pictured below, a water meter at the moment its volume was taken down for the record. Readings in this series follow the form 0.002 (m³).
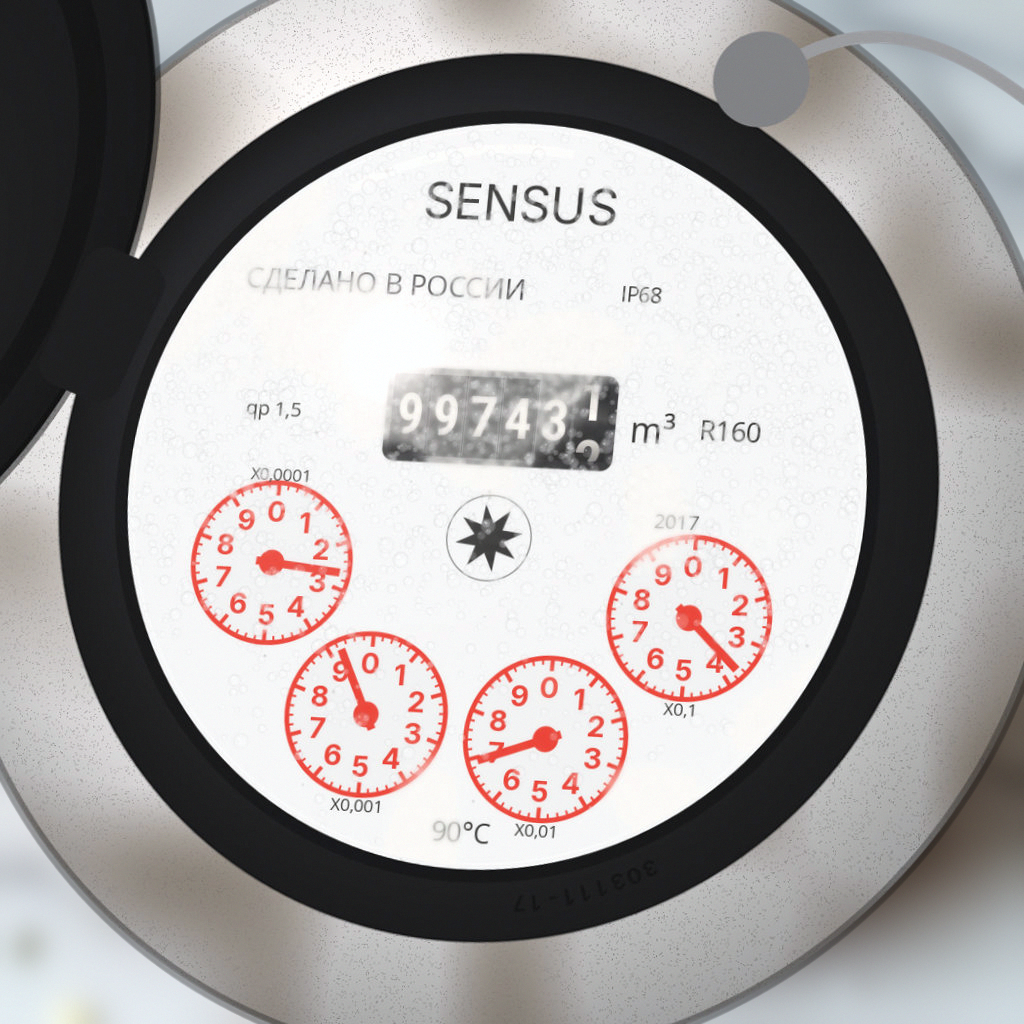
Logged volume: 997431.3692 (m³)
